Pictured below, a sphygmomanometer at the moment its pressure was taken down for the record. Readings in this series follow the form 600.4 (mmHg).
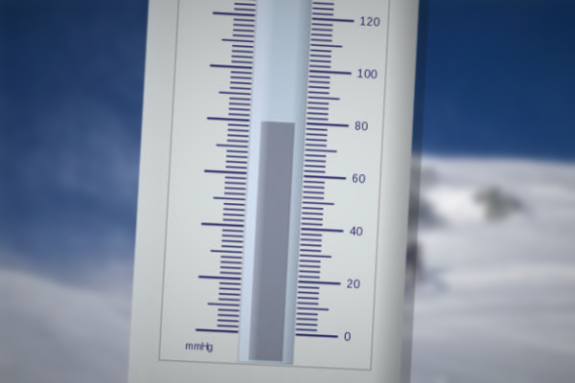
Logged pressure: 80 (mmHg)
